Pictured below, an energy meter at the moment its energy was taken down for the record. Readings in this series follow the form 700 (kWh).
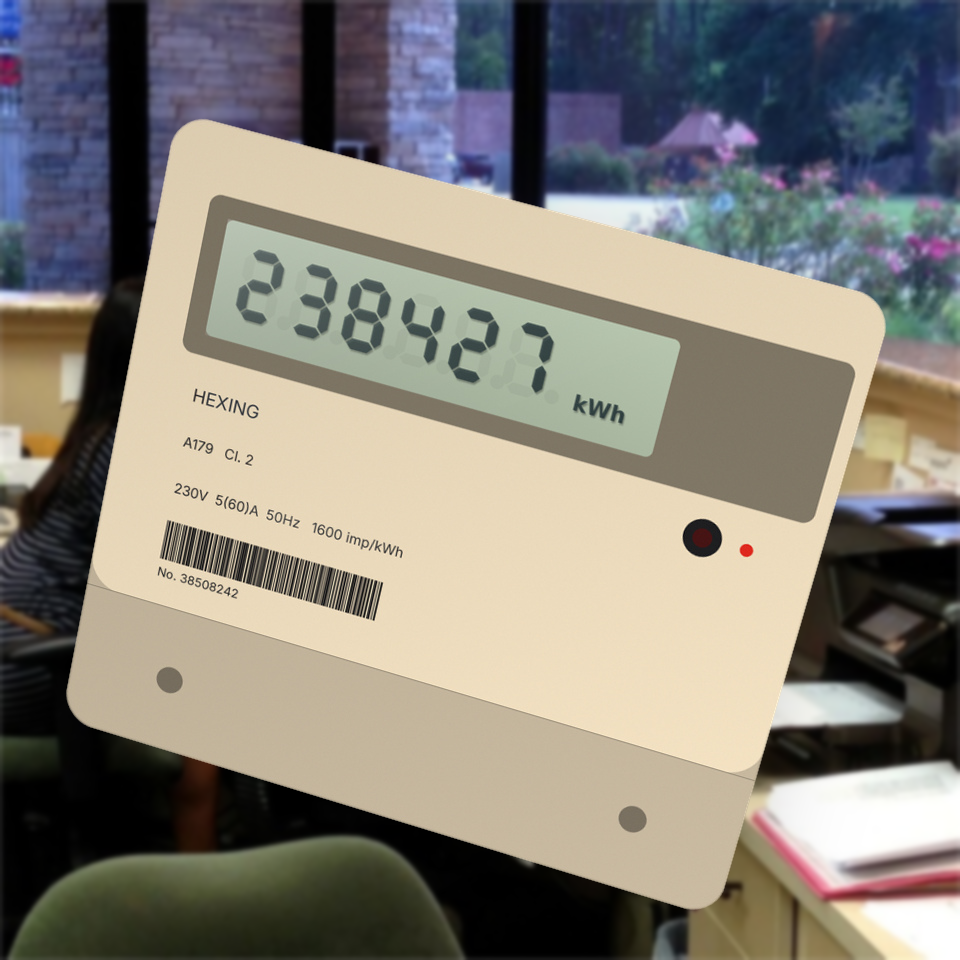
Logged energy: 238427 (kWh)
